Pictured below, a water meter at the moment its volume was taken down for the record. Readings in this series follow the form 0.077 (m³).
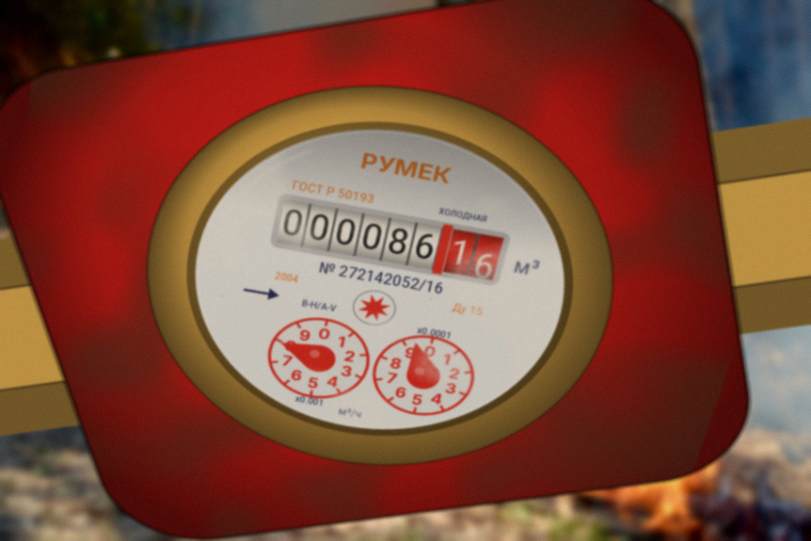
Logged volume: 86.1579 (m³)
